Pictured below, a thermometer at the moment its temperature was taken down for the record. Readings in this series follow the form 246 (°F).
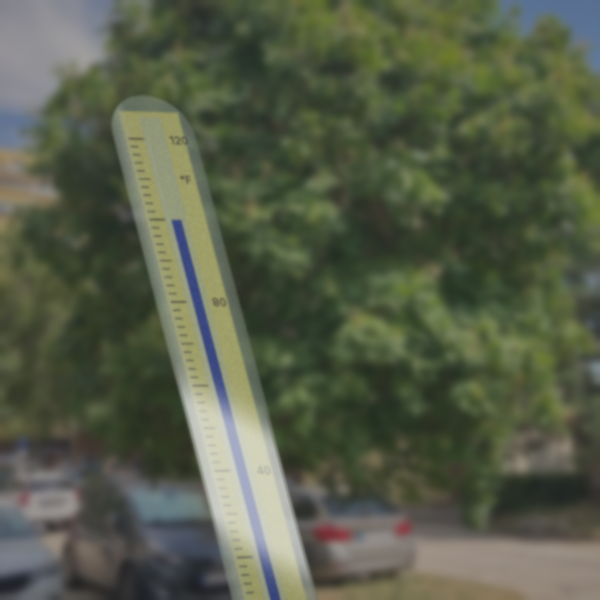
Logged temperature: 100 (°F)
